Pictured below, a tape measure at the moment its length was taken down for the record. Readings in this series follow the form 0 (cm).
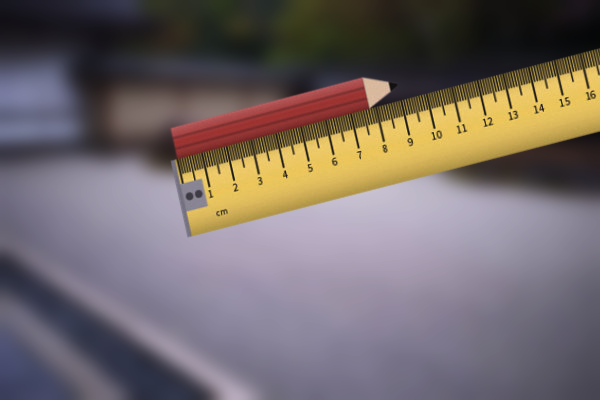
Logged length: 9 (cm)
